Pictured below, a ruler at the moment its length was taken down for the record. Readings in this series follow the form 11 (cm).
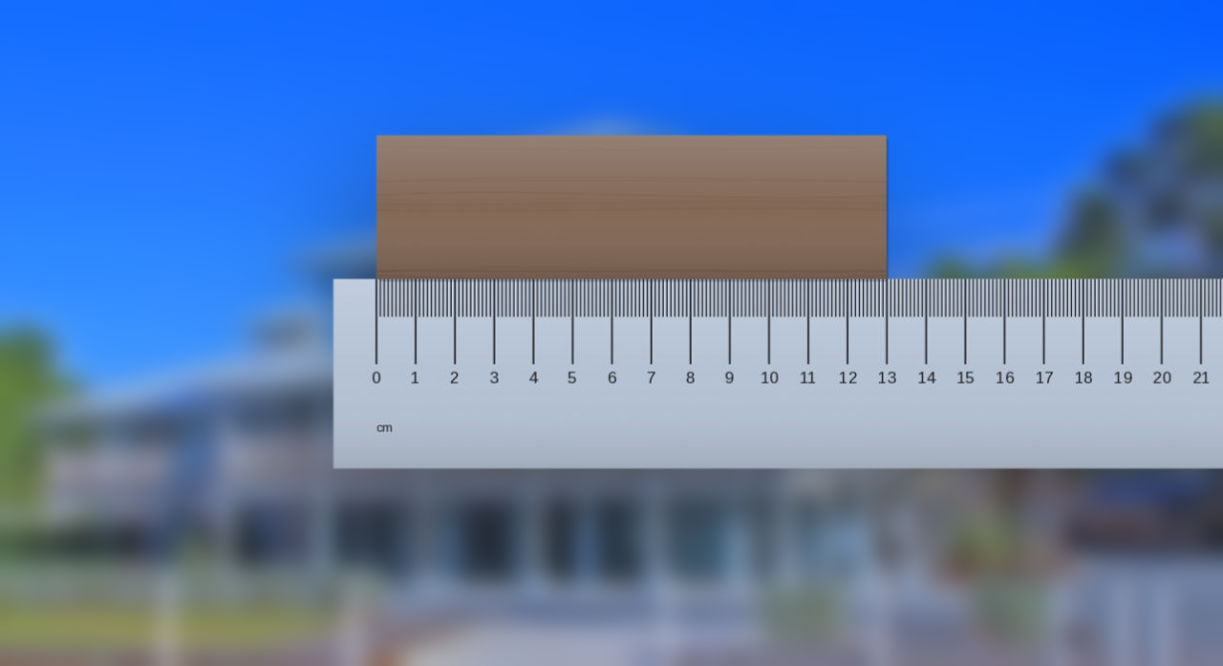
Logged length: 13 (cm)
